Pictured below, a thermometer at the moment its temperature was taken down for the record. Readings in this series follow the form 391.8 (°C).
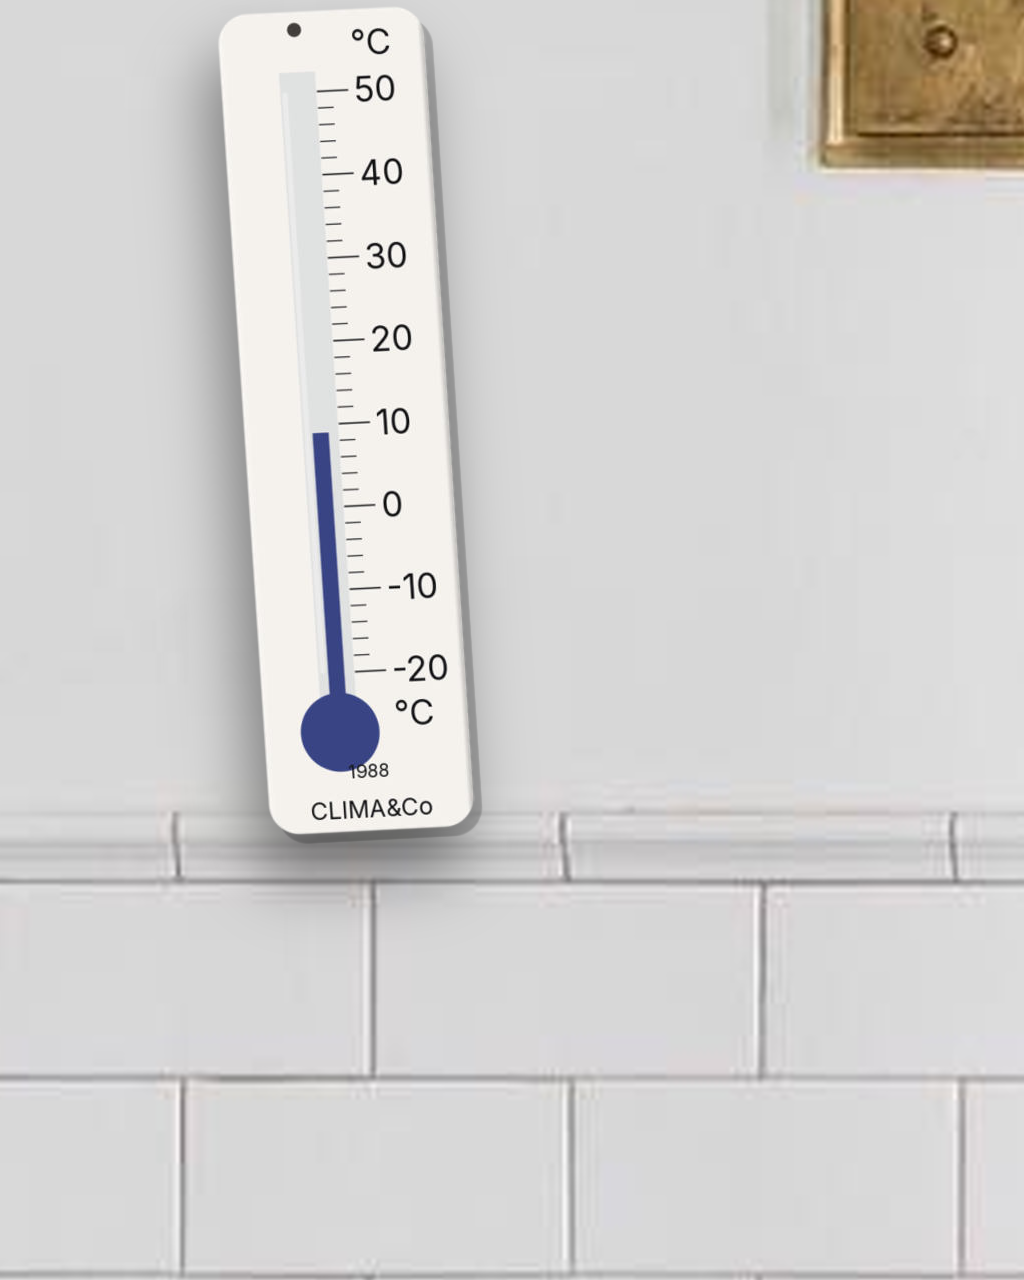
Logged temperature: 9 (°C)
